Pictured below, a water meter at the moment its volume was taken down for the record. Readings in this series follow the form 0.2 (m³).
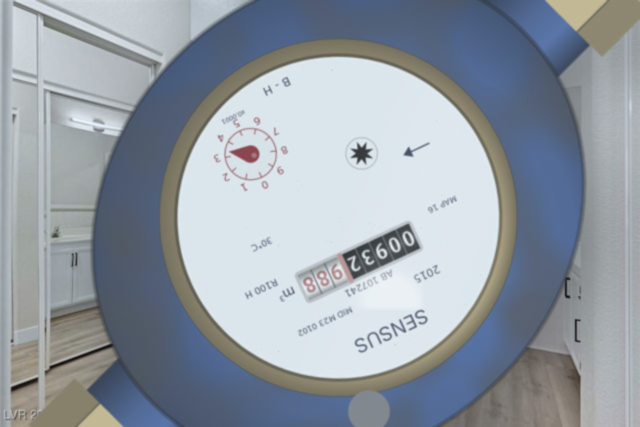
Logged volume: 932.9883 (m³)
